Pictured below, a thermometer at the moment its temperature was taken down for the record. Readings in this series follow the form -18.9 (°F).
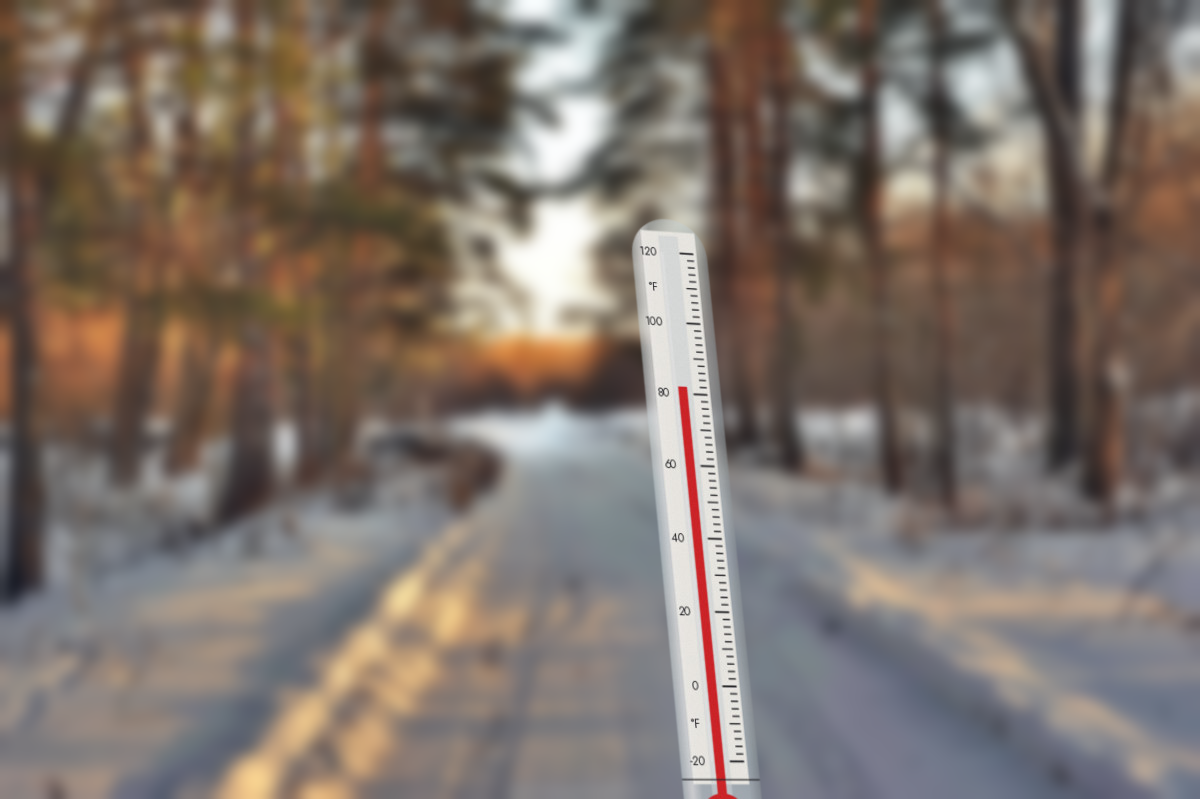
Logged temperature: 82 (°F)
